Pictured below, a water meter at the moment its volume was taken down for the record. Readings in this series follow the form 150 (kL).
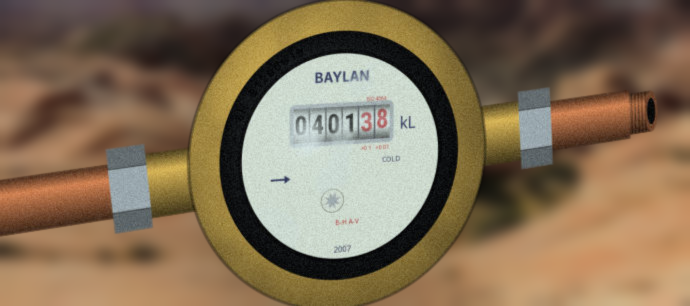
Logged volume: 401.38 (kL)
